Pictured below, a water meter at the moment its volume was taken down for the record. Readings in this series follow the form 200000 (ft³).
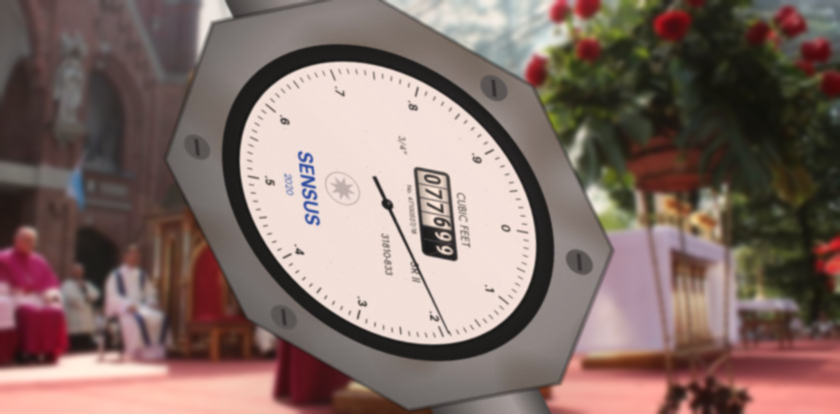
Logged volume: 77699.19 (ft³)
